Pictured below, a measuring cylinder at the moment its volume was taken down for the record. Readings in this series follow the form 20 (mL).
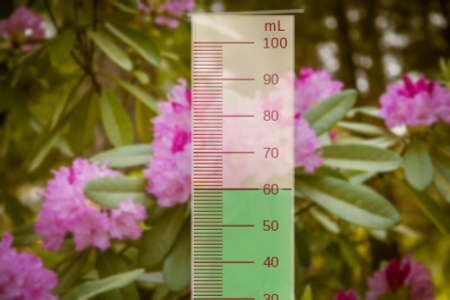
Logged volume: 60 (mL)
